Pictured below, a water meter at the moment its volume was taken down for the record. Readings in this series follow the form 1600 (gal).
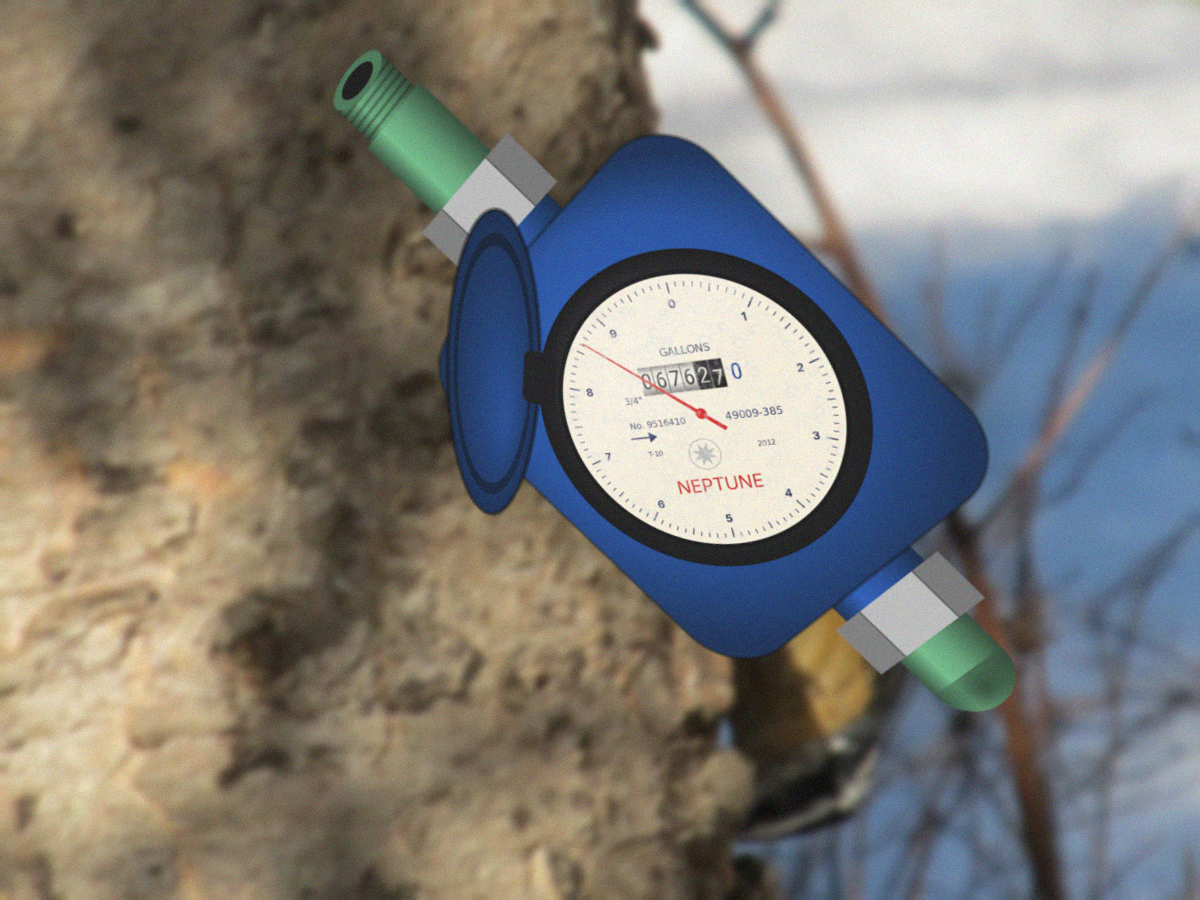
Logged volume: 676268.6 (gal)
